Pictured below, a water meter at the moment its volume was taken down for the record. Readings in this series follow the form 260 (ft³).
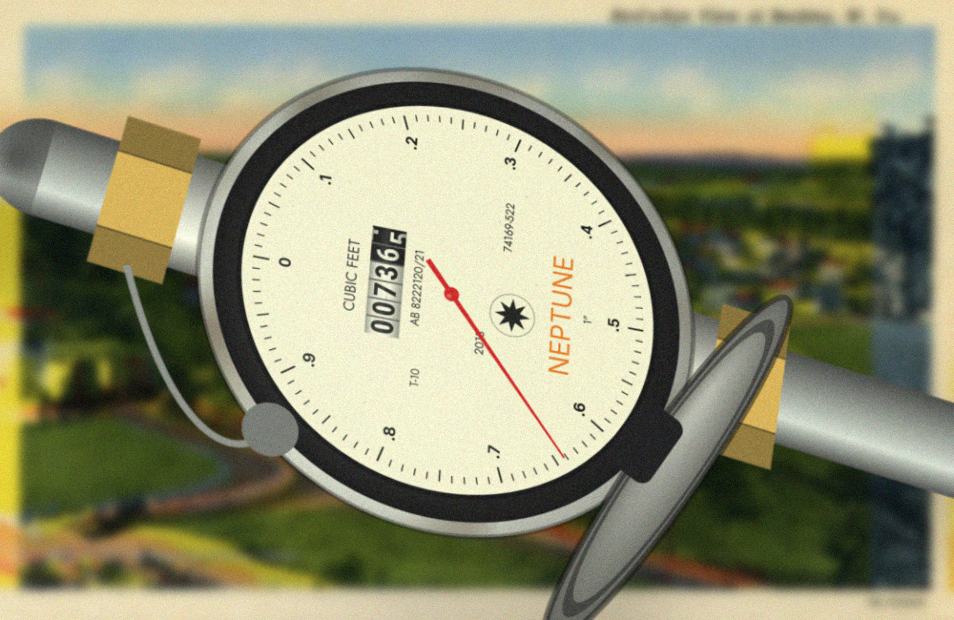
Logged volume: 7364.64 (ft³)
